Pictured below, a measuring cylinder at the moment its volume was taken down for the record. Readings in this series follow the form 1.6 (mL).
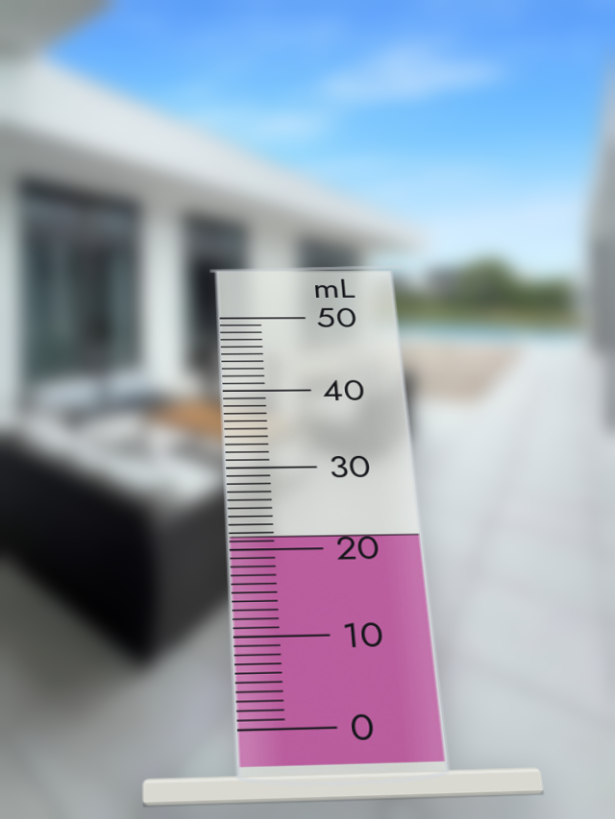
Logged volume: 21.5 (mL)
